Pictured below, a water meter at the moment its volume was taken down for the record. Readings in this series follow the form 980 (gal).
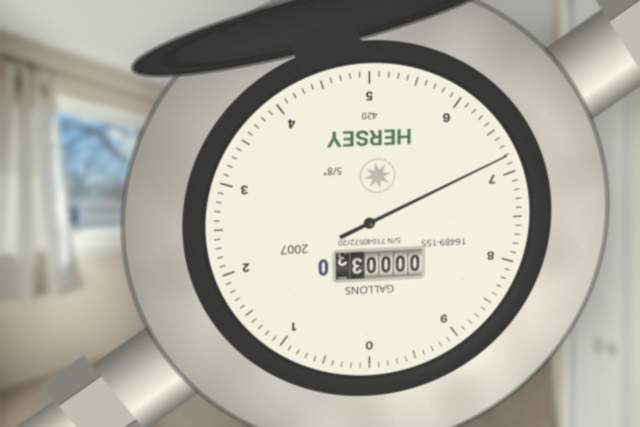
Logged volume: 326.8 (gal)
